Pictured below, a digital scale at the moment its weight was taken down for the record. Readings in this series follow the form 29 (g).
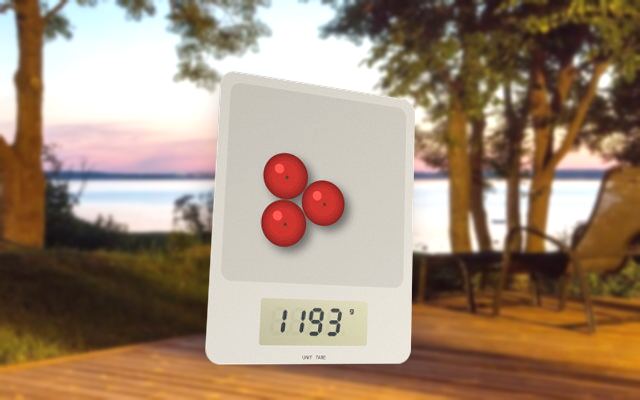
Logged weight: 1193 (g)
